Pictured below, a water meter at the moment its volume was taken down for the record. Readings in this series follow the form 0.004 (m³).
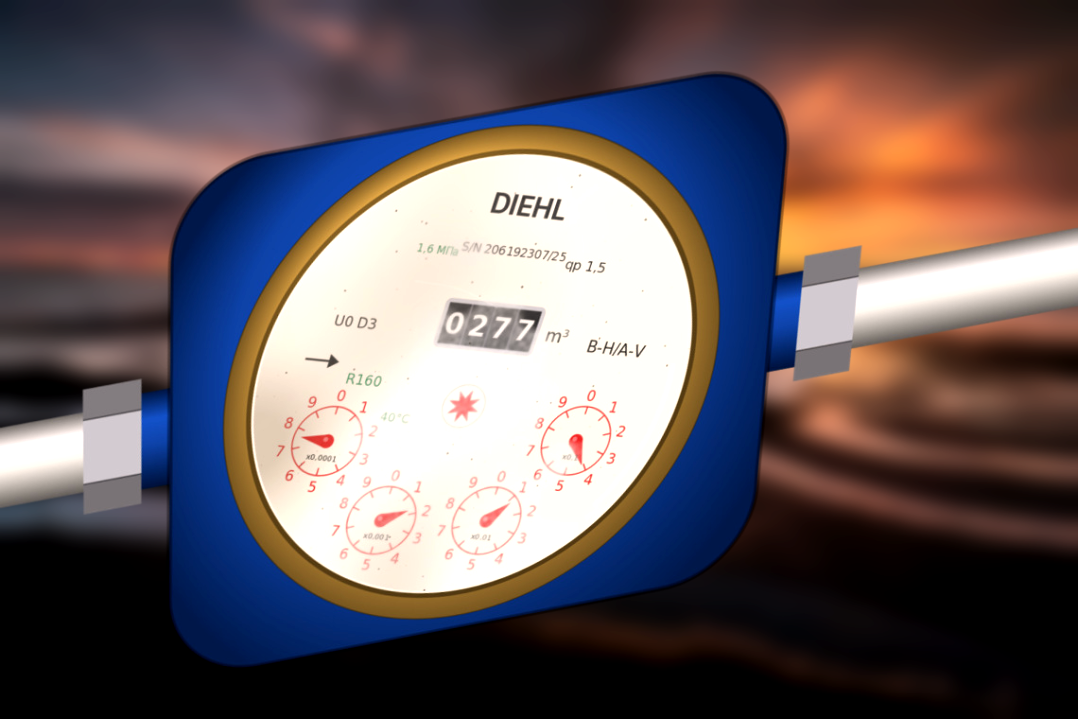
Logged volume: 277.4117 (m³)
